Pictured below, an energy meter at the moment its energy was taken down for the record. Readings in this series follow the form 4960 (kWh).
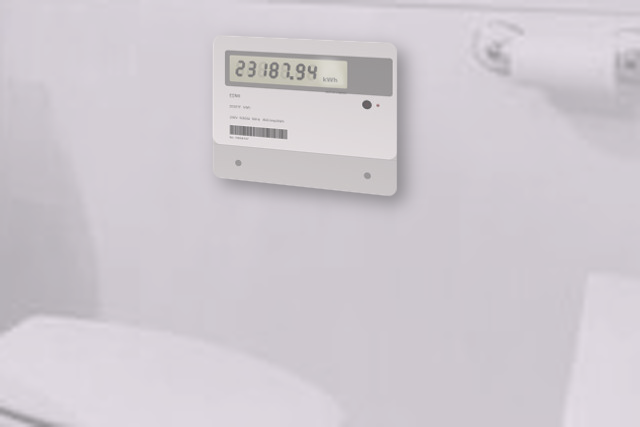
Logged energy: 23187.94 (kWh)
